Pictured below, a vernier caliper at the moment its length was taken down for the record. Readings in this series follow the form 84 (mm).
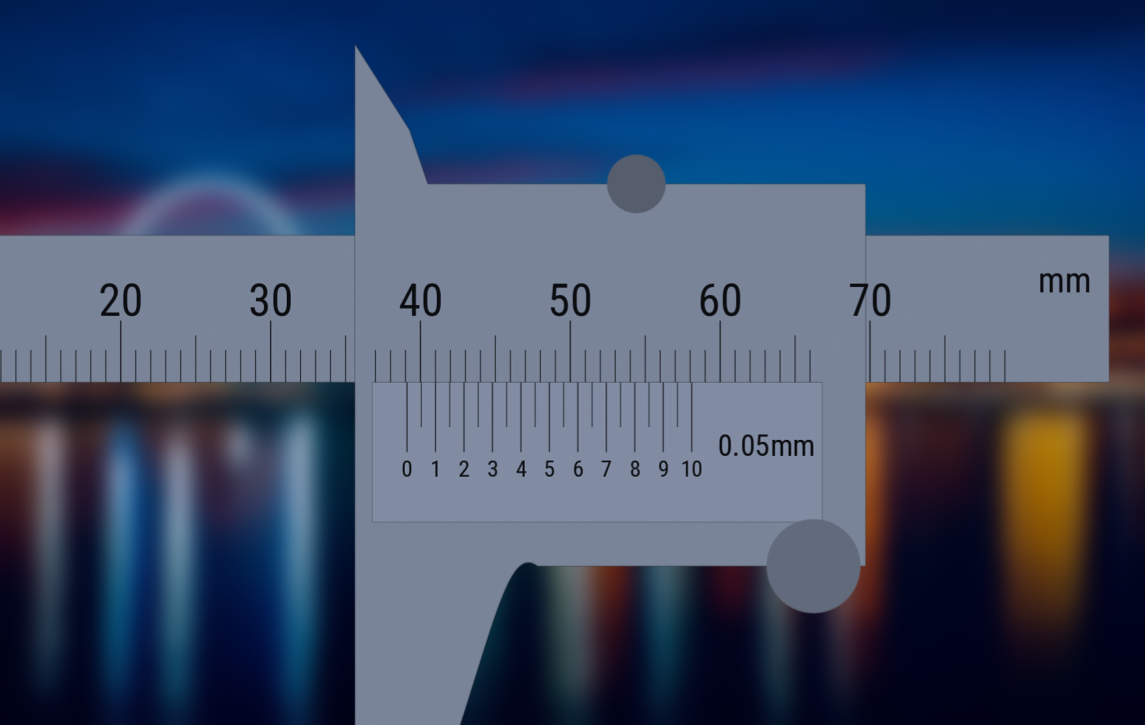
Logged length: 39.1 (mm)
